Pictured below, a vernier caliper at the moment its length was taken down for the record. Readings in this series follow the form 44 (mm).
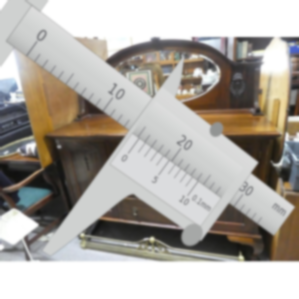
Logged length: 15.2 (mm)
